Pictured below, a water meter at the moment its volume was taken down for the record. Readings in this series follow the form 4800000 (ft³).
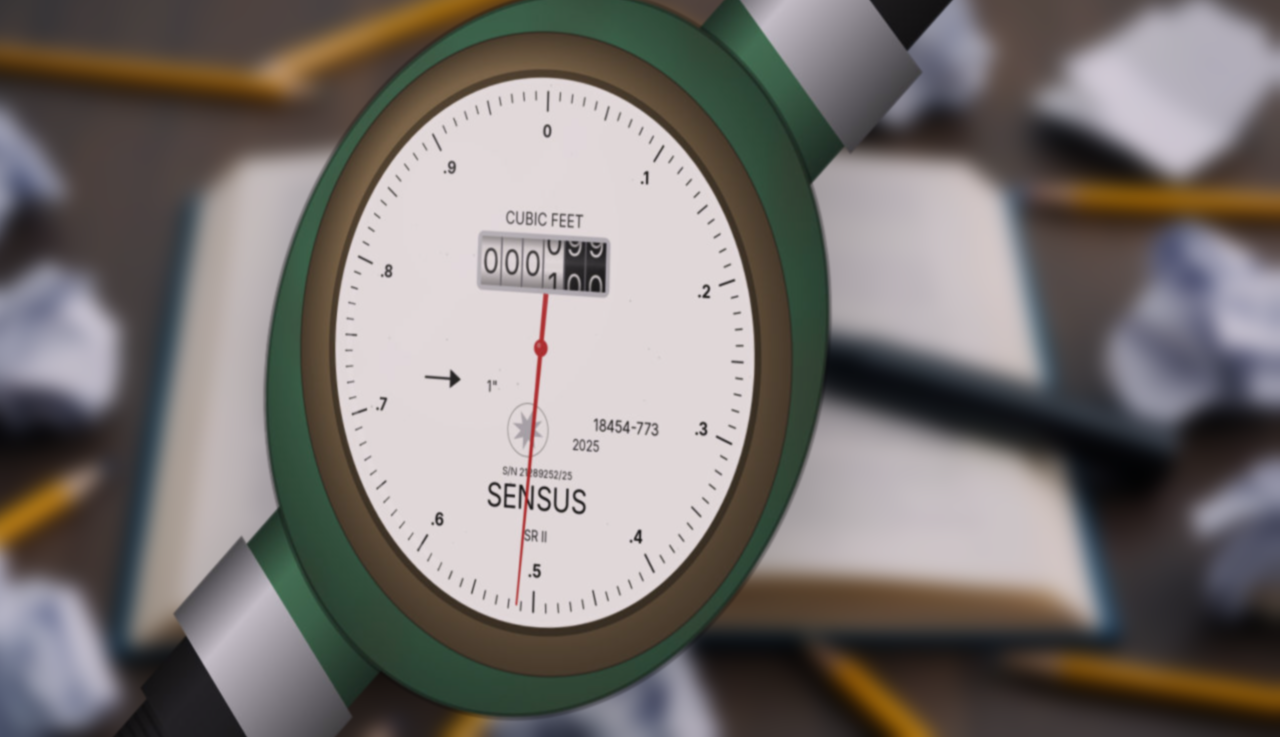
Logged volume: 99.51 (ft³)
